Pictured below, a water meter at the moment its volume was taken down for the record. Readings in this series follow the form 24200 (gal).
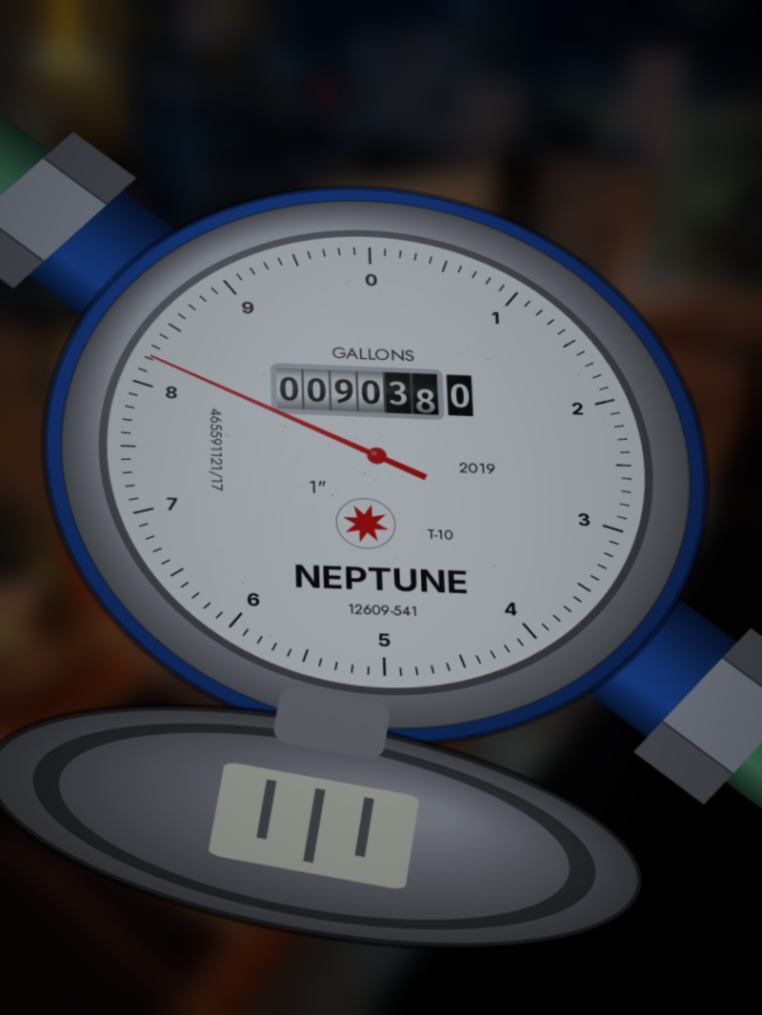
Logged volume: 90378.2 (gal)
